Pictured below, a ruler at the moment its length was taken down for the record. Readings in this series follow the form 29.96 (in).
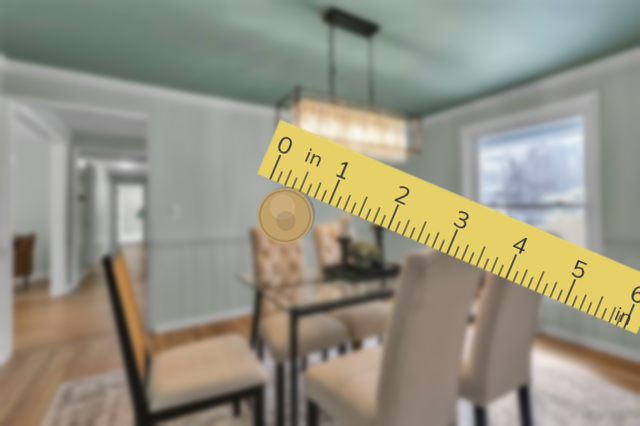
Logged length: 0.875 (in)
